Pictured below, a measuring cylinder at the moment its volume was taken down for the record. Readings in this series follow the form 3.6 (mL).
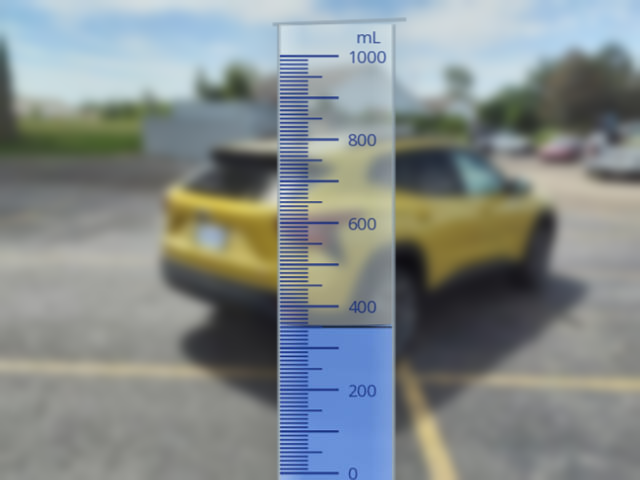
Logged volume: 350 (mL)
